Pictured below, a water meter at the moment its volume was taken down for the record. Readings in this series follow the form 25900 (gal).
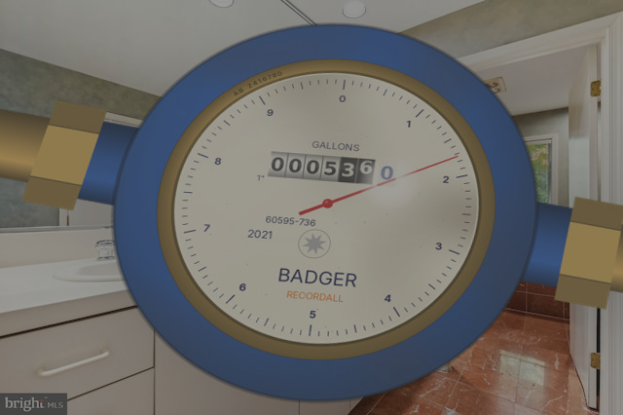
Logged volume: 5361.7 (gal)
